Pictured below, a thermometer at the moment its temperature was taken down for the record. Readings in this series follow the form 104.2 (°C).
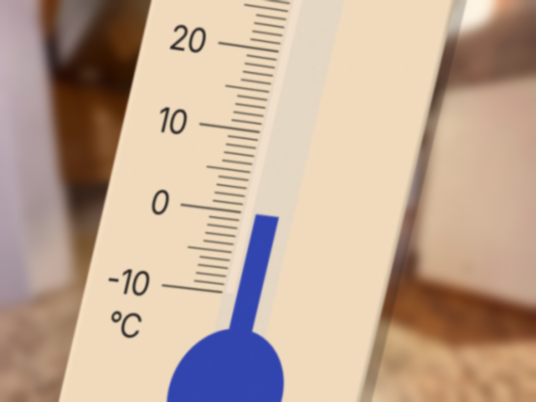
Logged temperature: 0 (°C)
